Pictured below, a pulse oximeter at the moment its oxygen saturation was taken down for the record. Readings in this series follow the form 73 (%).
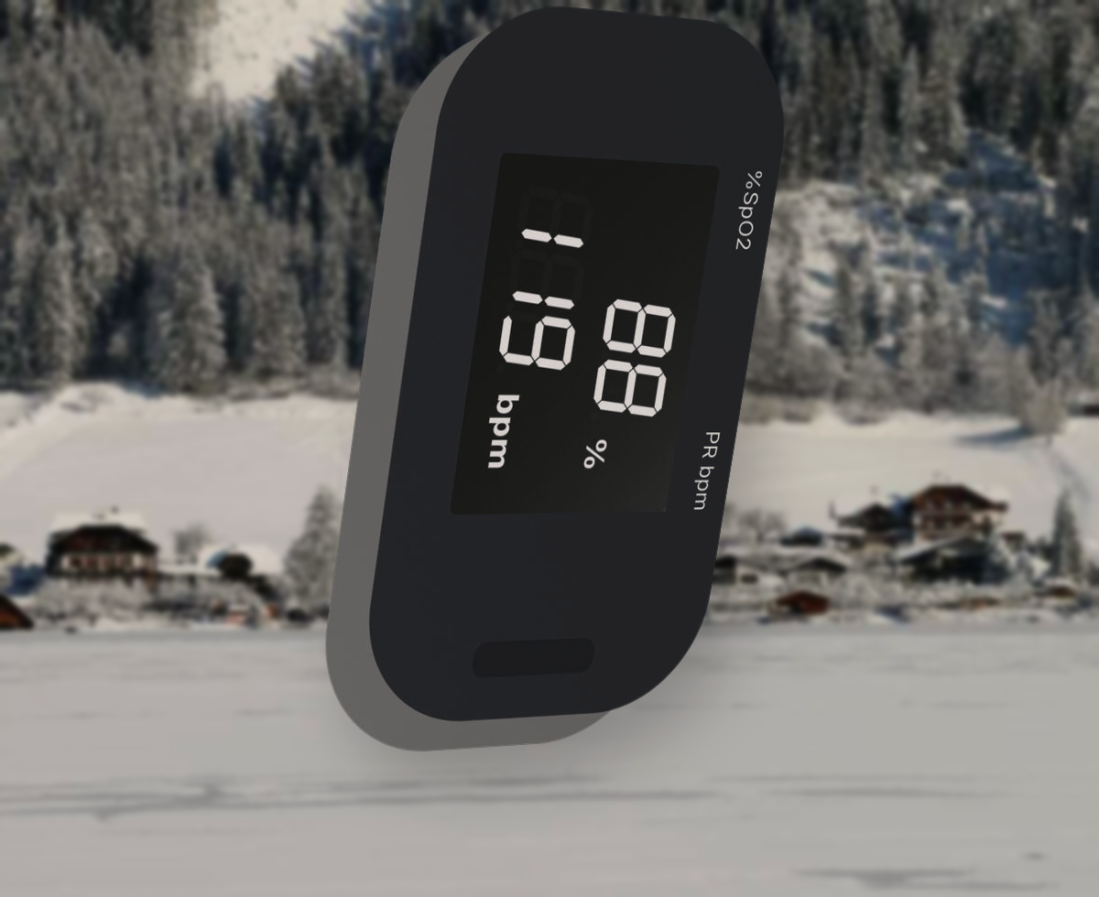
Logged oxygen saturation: 88 (%)
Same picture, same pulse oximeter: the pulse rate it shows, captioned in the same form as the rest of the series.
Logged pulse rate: 119 (bpm)
